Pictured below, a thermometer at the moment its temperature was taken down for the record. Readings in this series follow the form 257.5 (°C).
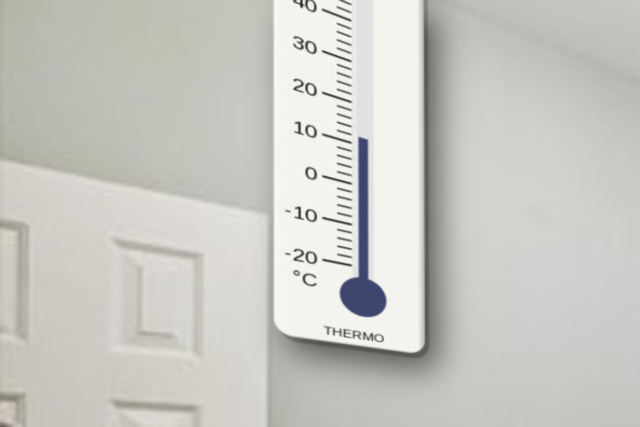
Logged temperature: 12 (°C)
